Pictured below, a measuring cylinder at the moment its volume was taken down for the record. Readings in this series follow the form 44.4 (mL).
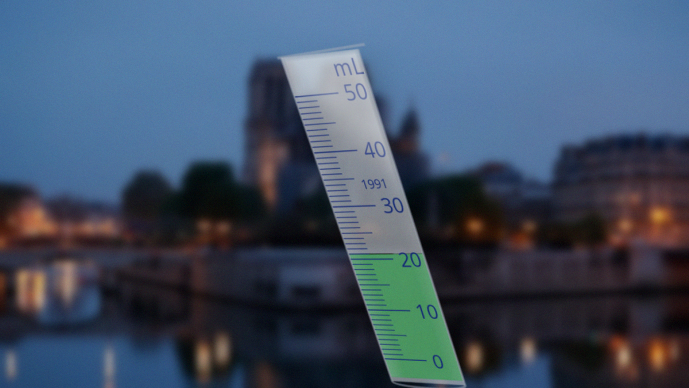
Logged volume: 21 (mL)
